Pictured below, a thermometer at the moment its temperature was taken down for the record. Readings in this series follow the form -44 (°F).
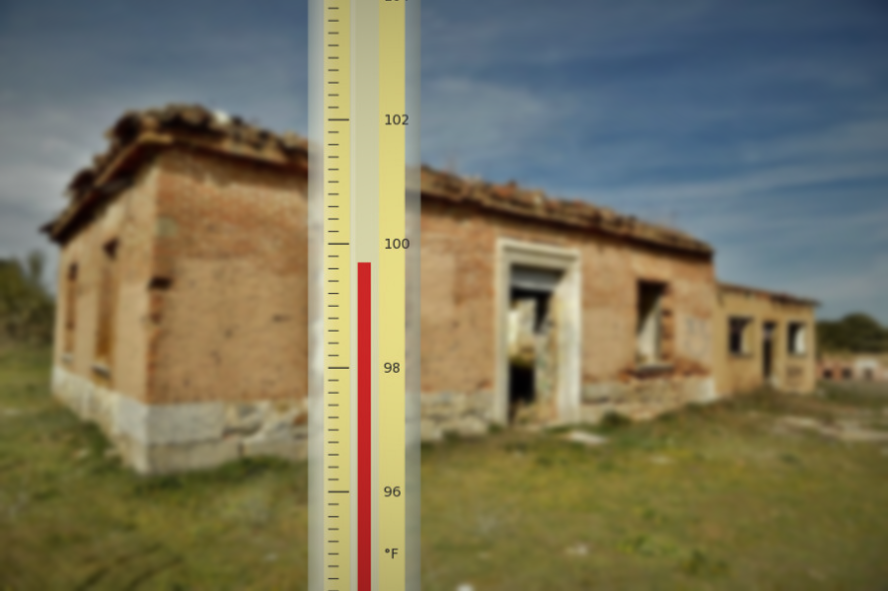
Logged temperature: 99.7 (°F)
